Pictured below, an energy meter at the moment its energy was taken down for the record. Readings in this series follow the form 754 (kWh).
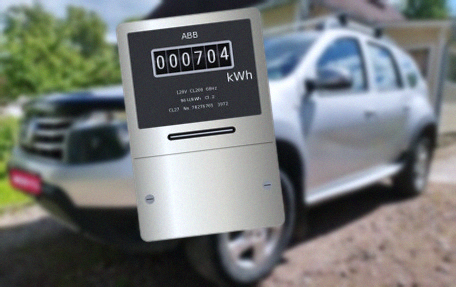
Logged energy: 704 (kWh)
